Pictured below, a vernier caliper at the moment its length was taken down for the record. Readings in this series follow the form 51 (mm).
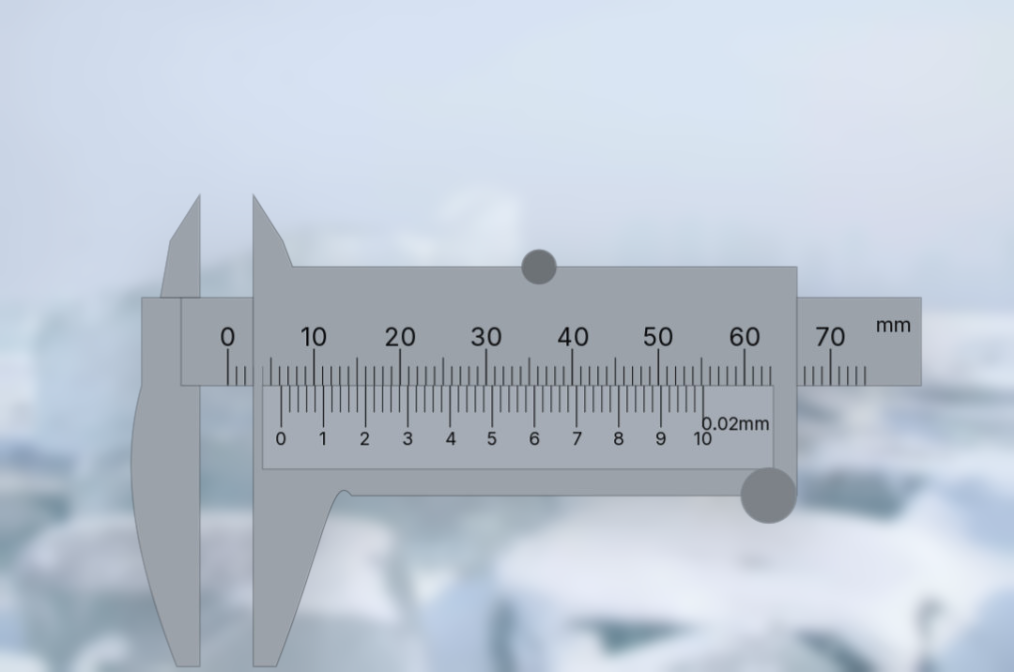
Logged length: 6.2 (mm)
